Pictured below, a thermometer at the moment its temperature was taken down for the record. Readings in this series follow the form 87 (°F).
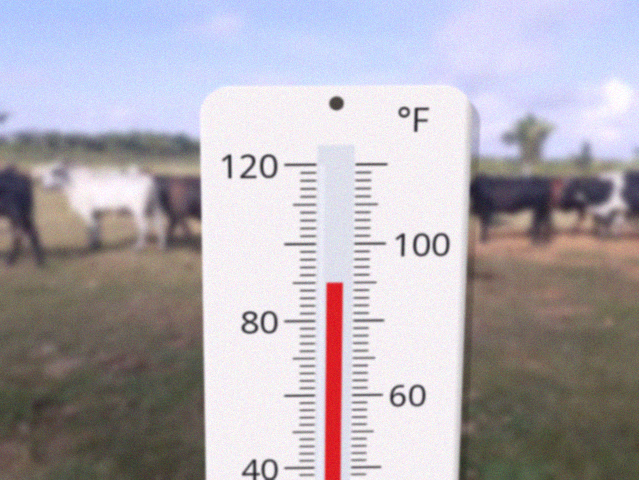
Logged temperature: 90 (°F)
